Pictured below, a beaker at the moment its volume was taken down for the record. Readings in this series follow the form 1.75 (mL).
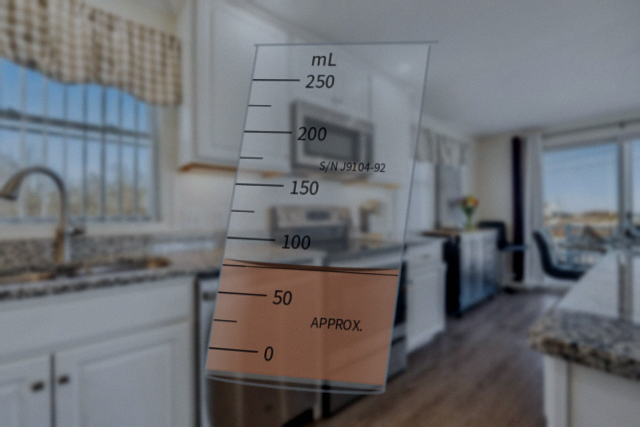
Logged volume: 75 (mL)
